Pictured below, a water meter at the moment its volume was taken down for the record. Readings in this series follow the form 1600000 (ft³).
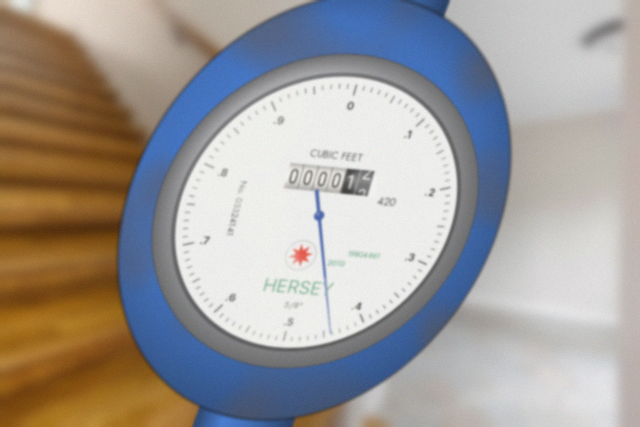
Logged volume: 12.44 (ft³)
